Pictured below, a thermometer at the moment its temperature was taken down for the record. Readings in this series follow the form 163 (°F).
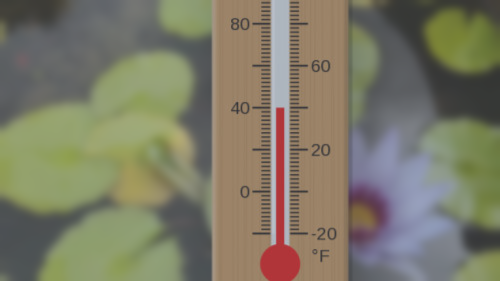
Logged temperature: 40 (°F)
